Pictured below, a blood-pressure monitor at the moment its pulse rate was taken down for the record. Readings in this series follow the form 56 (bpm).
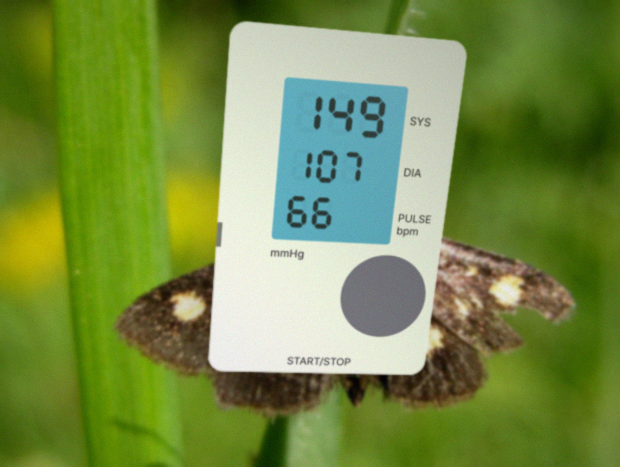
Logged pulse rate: 66 (bpm)
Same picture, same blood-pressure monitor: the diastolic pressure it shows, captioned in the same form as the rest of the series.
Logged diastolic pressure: 107 (mmHg)
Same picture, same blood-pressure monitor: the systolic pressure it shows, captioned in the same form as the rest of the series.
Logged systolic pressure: 149 (mmHg)
